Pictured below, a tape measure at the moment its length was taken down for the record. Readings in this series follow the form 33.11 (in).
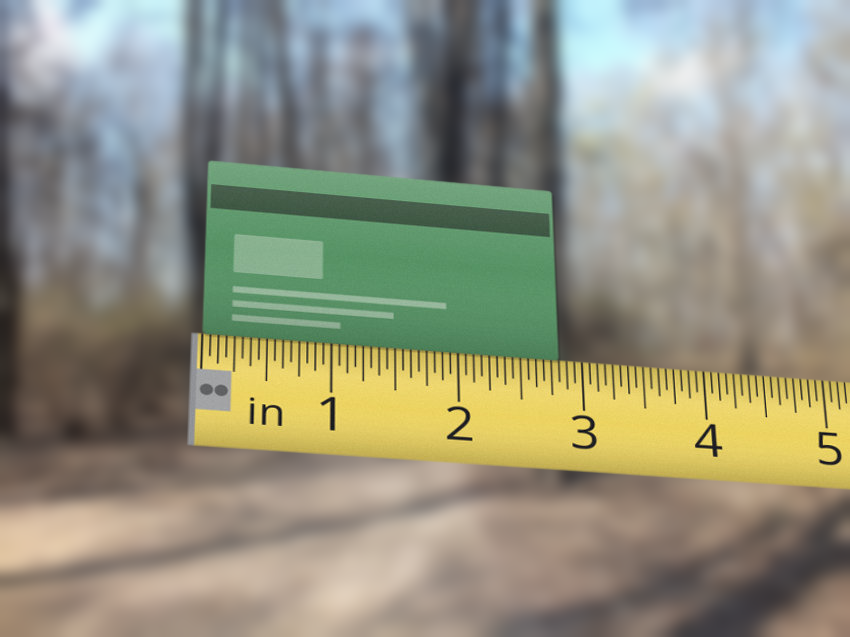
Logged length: 2.8125 (in)
